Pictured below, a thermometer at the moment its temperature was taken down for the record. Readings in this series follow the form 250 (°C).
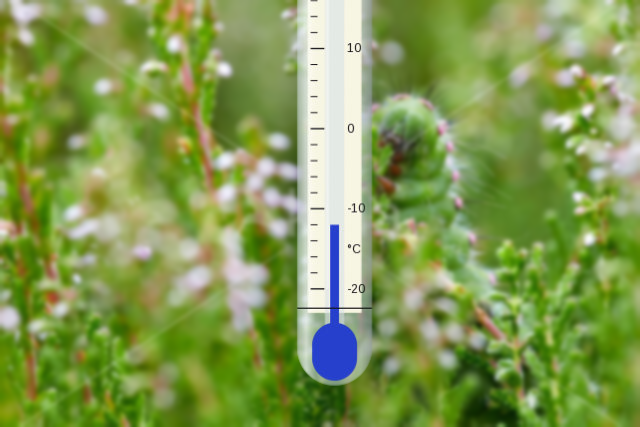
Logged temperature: -12 (°C)
